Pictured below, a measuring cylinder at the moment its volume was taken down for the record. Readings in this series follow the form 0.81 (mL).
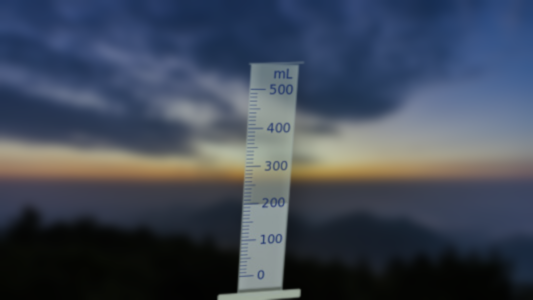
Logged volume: 200 (mL)
